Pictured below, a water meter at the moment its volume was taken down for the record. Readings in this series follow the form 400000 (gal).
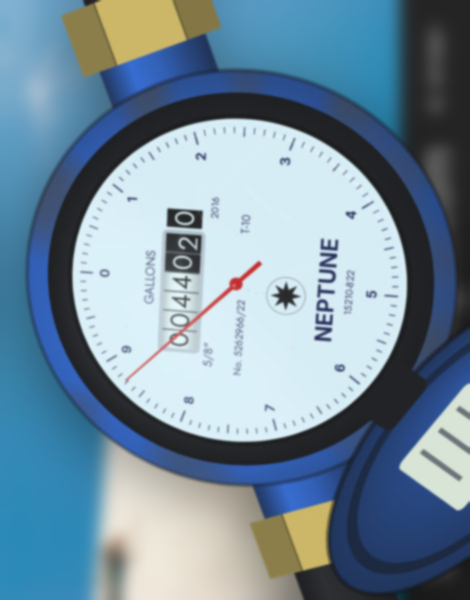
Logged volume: 44018.7 (gal)
